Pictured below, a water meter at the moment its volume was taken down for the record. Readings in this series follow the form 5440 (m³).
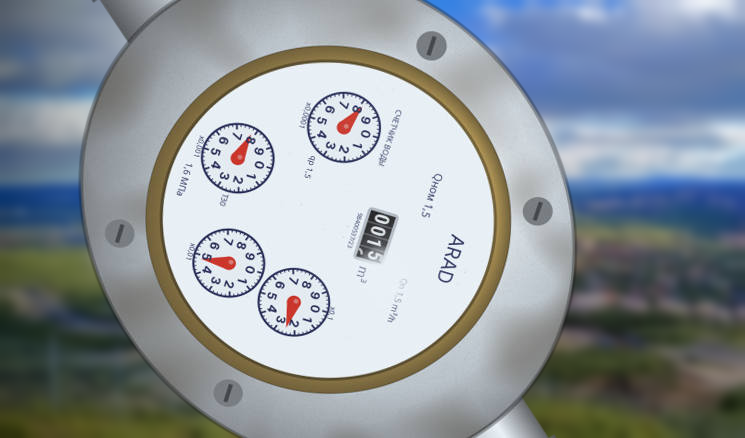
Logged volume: 15.2478 (m³)
